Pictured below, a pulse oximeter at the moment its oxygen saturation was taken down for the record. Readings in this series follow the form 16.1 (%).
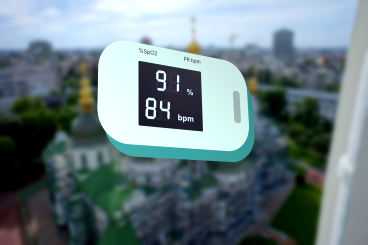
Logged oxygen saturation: 91 (%)
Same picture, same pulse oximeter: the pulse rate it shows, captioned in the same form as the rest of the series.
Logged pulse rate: 84 (bpm)
